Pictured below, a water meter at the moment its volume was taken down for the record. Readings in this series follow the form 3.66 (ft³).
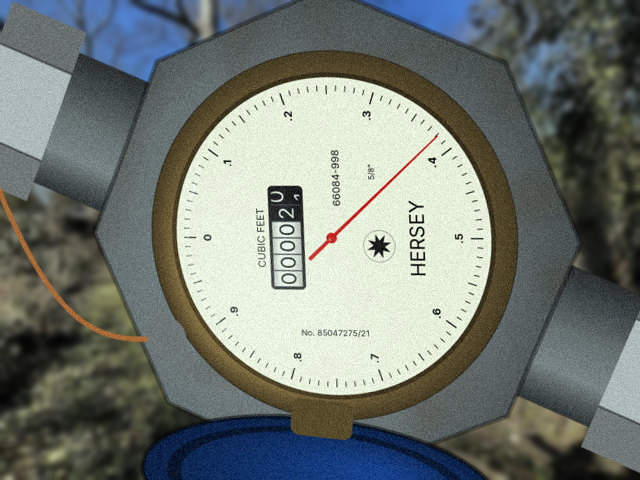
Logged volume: 20.38 (ft³)
